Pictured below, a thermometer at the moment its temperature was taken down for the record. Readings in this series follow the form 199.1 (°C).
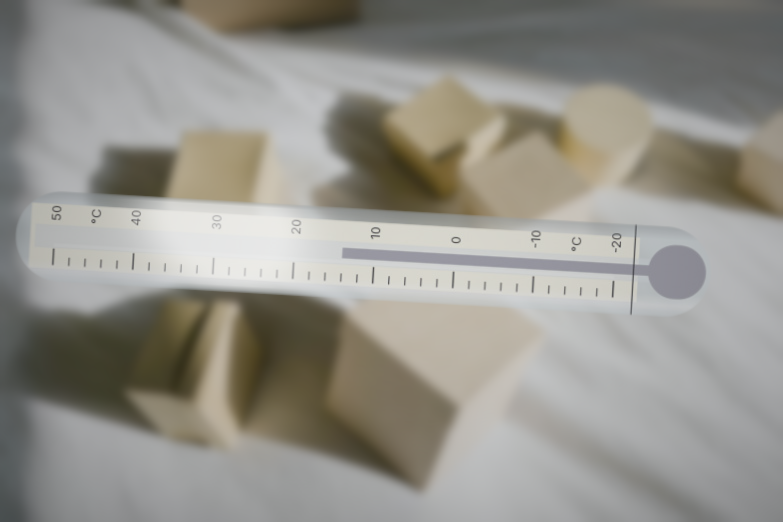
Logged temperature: 14 (°C)
